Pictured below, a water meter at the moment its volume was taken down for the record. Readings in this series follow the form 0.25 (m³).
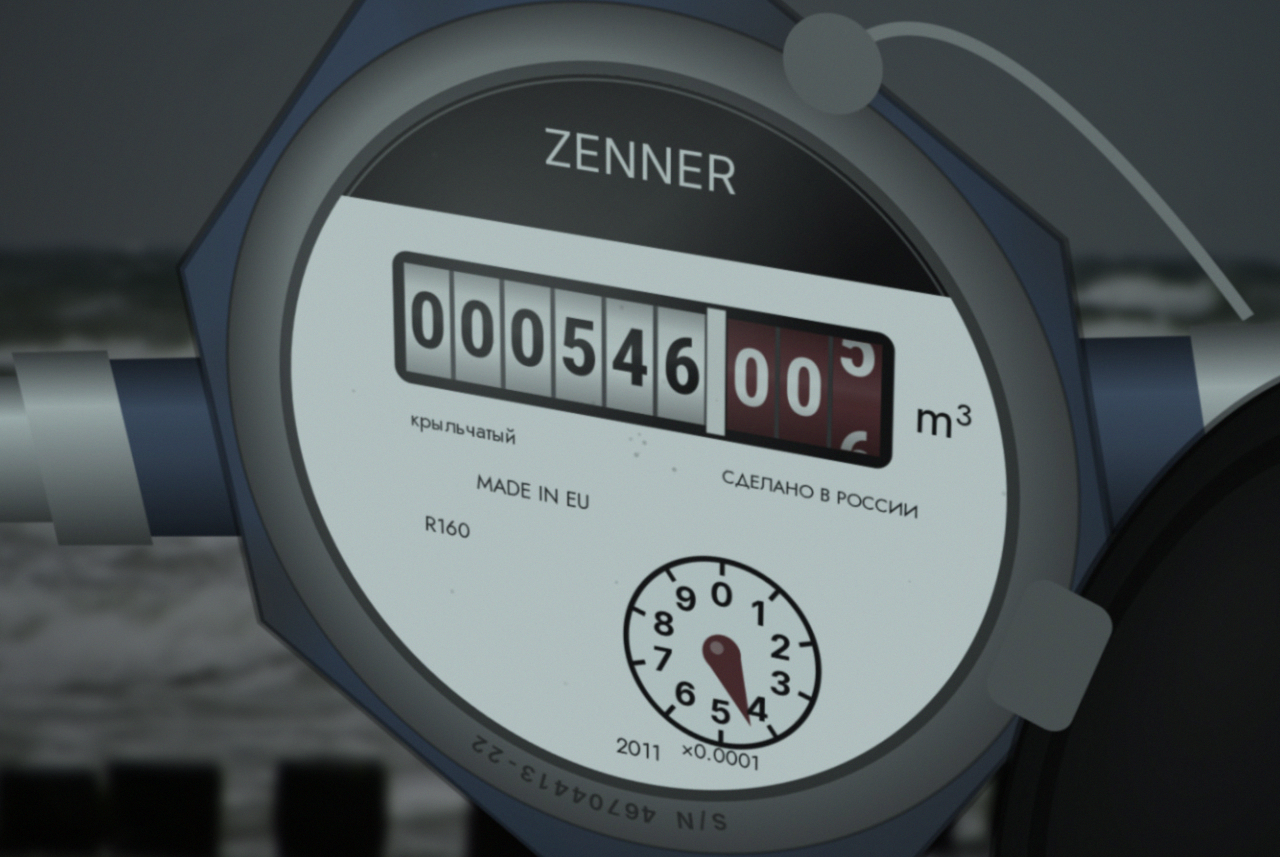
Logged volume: 546.0054 (m³)
